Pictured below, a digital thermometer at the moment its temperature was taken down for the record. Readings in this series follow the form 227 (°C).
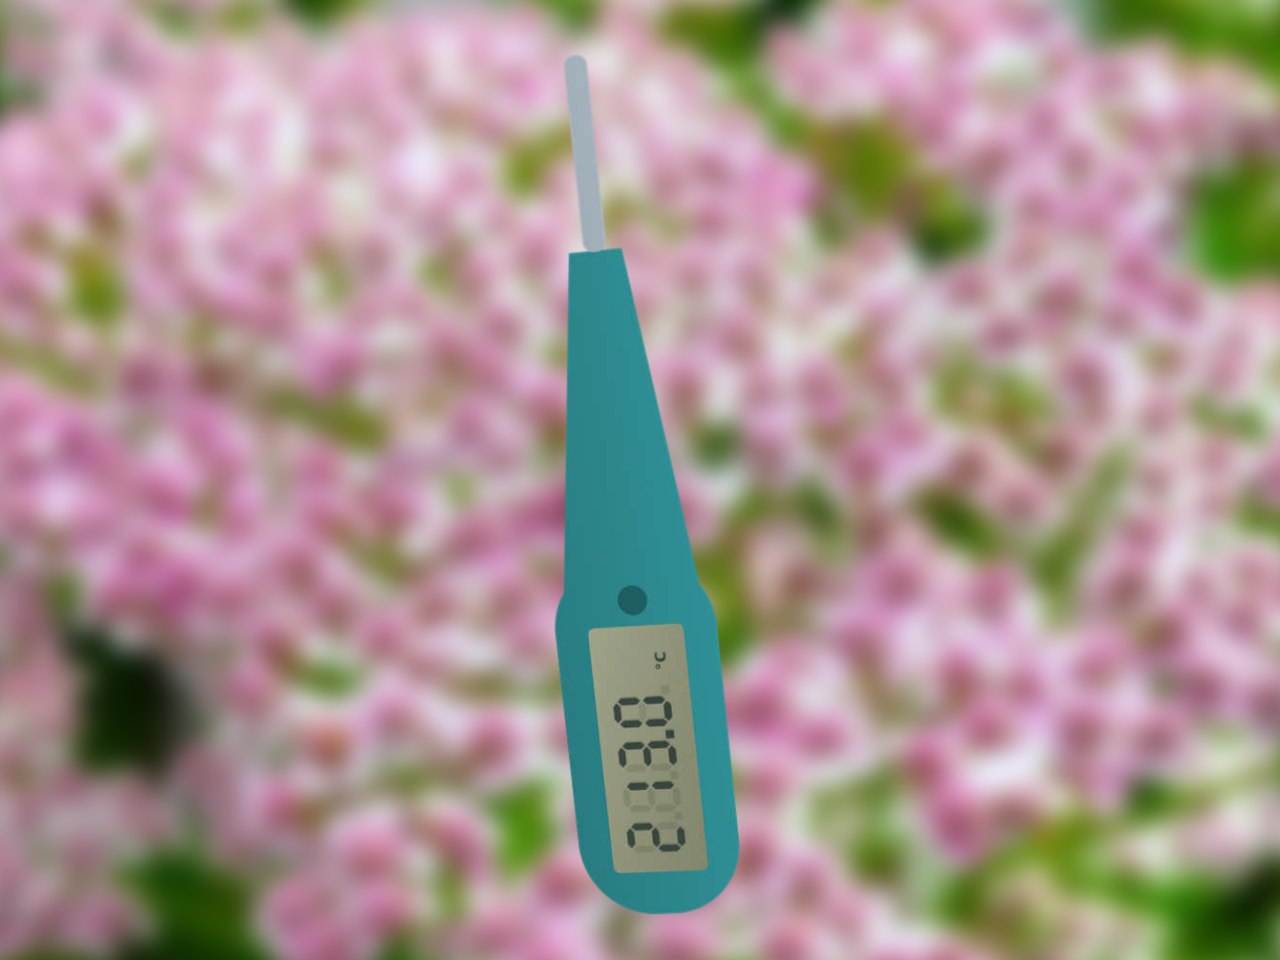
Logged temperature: 213.0 (°C)
